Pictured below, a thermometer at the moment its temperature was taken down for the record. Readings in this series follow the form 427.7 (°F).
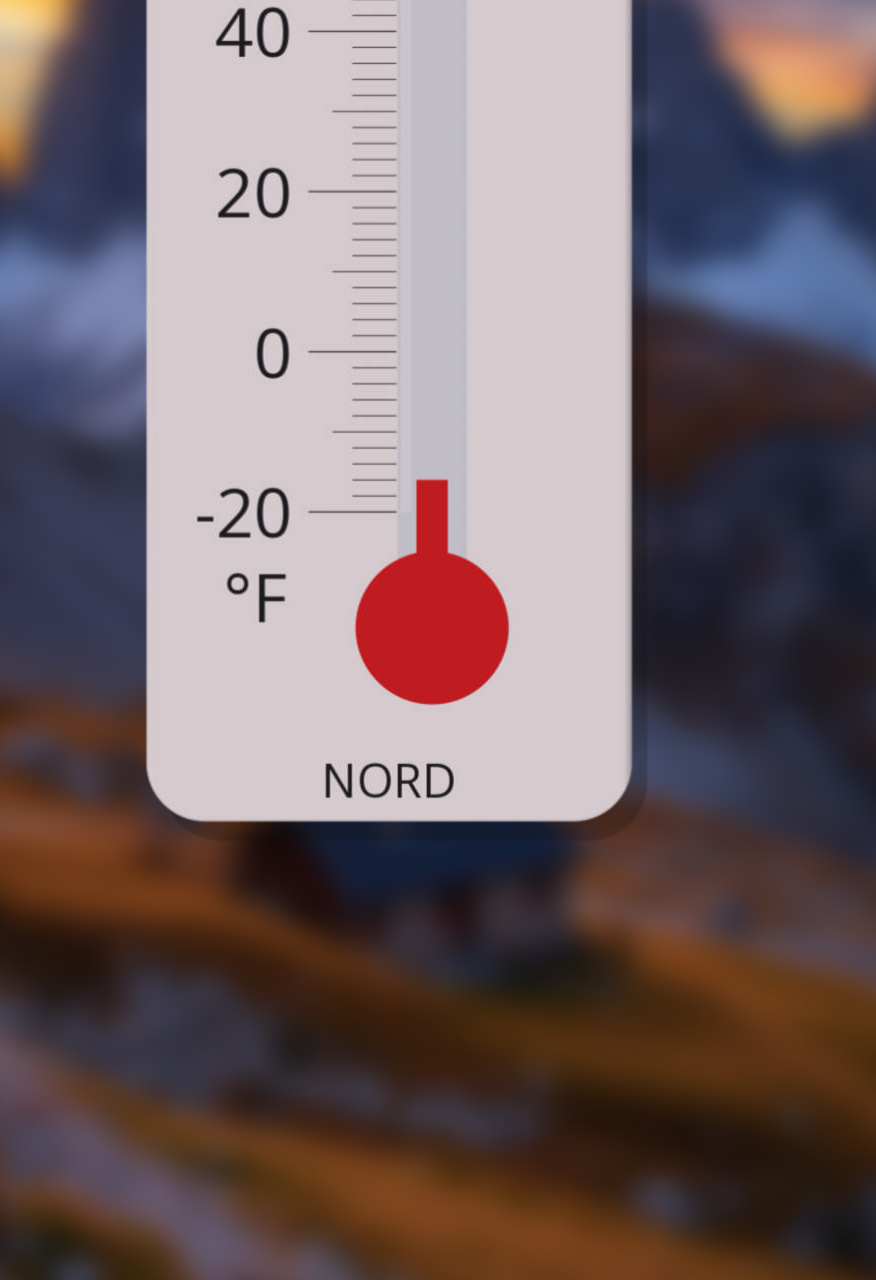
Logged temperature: -16 (°F)
